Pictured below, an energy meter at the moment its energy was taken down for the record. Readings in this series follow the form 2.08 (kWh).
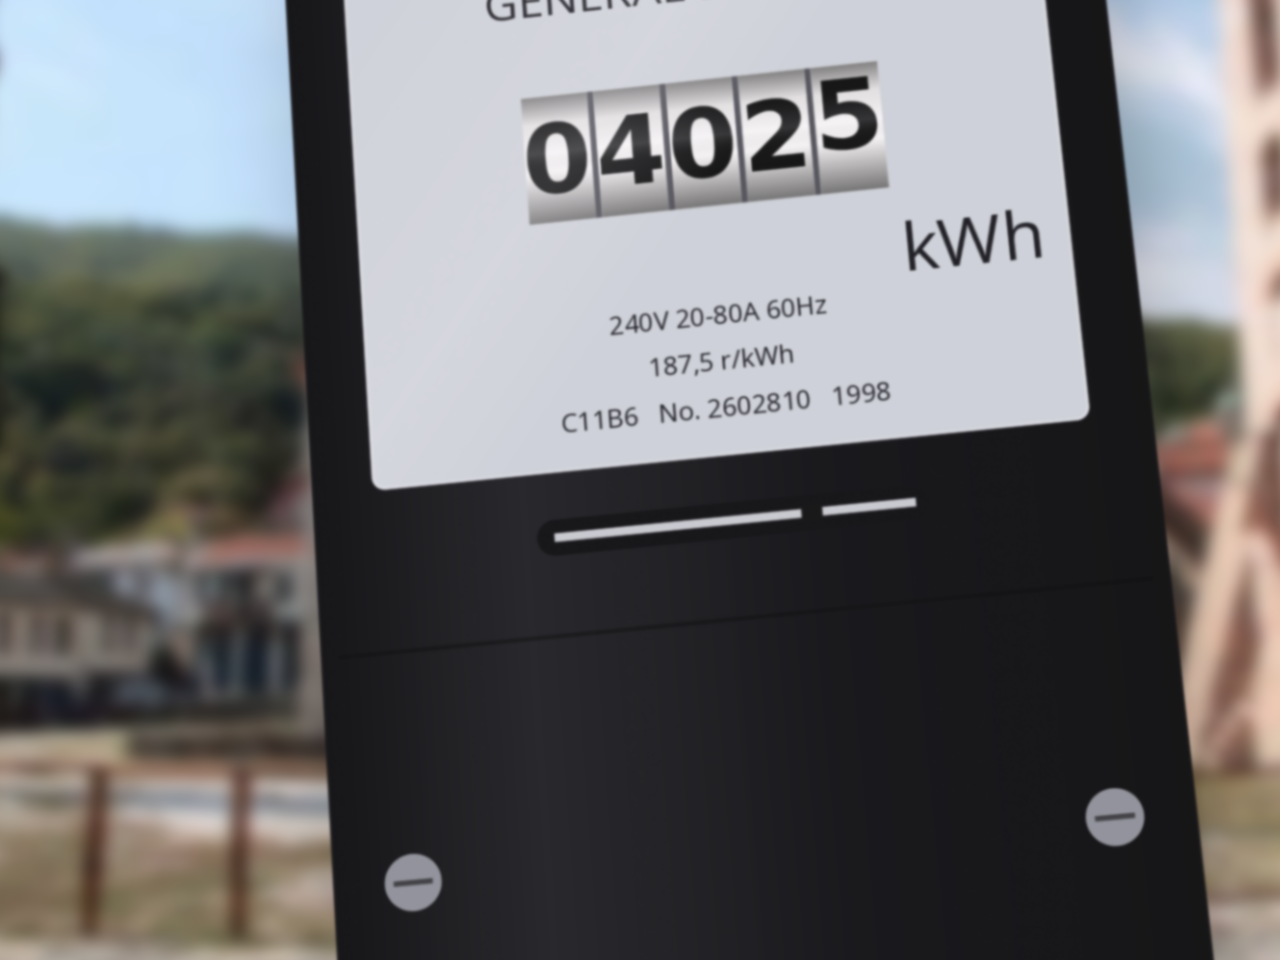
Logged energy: 4025 (kWh)
